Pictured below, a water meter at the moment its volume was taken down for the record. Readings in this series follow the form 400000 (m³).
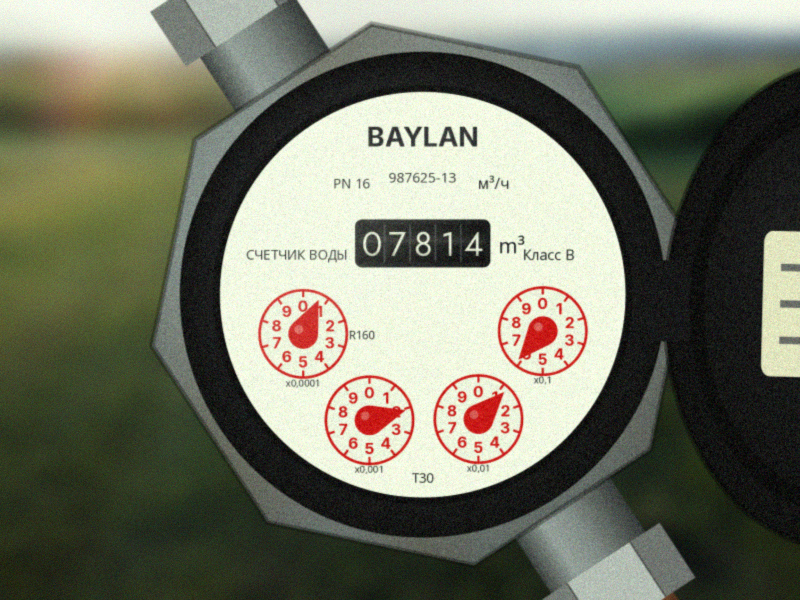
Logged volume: 7814.6120 (m³)
